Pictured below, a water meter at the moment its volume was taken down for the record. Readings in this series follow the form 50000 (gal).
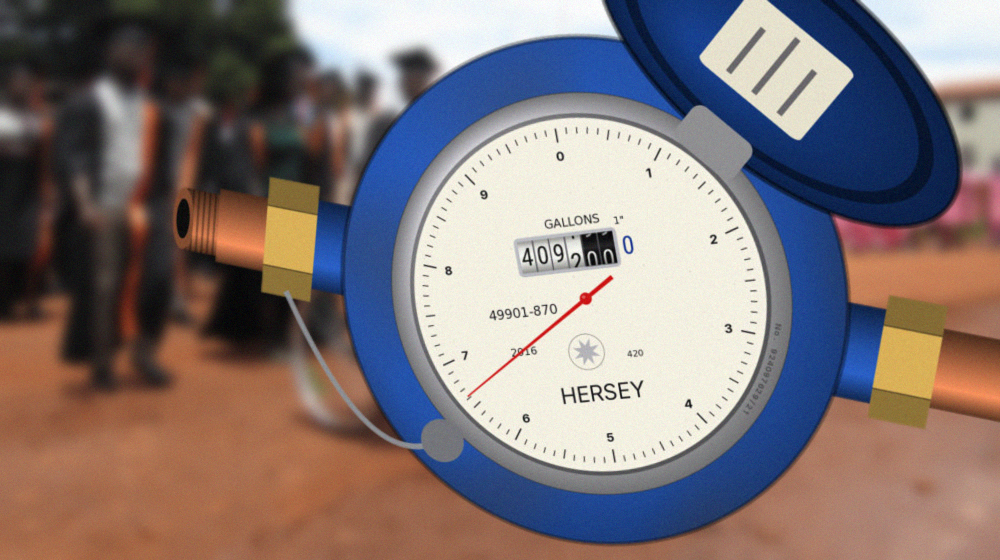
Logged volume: 4091996.6 (gal)
